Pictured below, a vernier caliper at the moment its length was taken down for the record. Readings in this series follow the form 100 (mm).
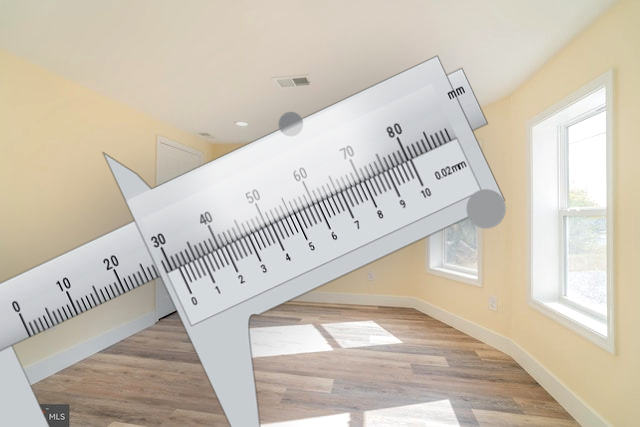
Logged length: 31.5 (mm)
